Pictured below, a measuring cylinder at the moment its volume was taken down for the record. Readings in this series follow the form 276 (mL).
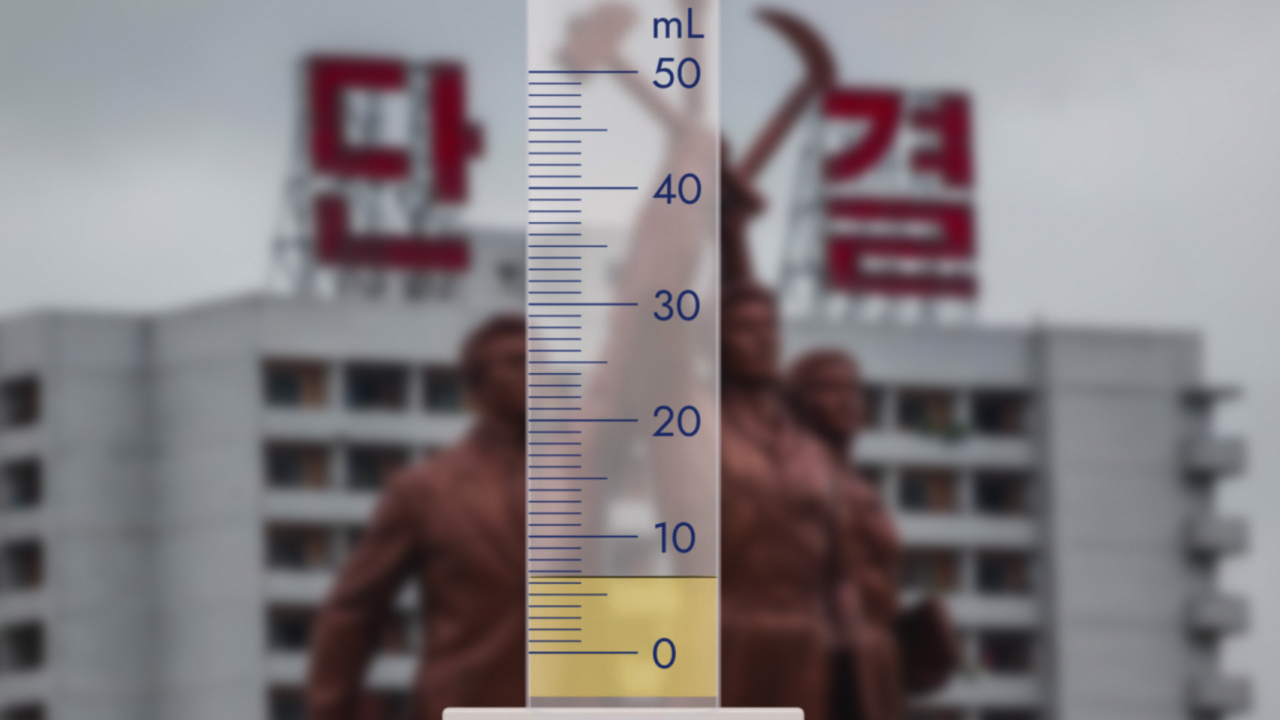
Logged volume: 6.5 (mL)
